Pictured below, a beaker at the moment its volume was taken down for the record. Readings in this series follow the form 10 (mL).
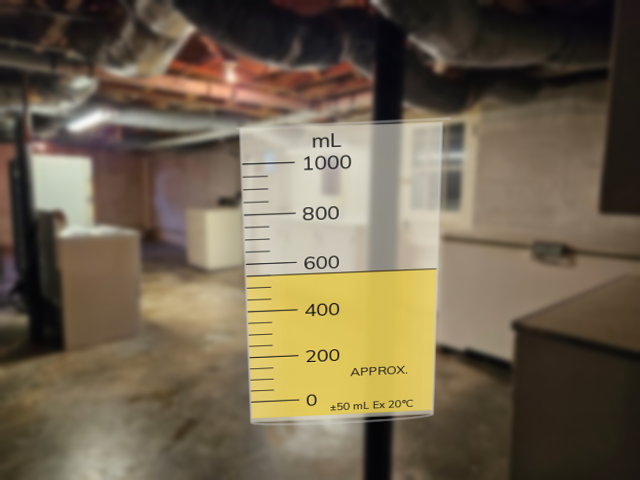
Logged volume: 550 (mL)
